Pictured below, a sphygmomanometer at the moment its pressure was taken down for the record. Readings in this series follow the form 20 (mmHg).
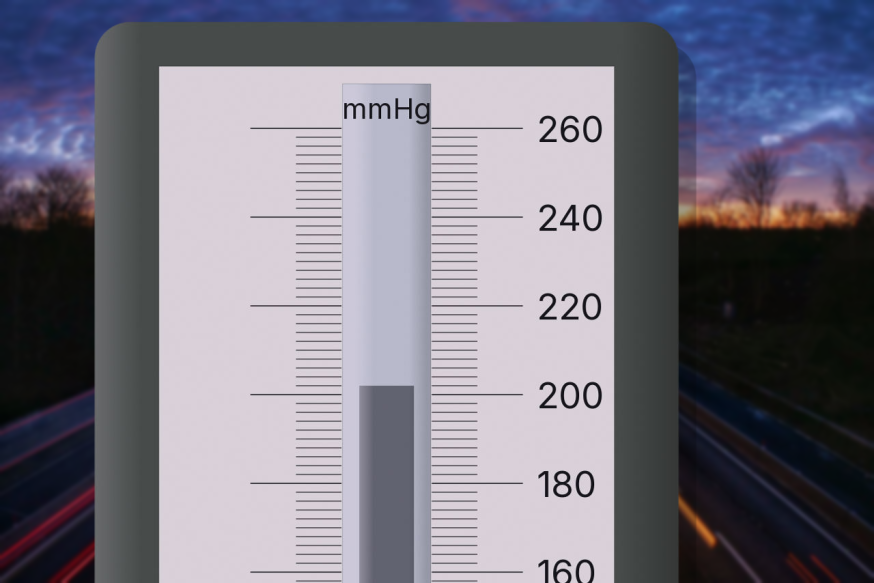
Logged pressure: 202 (mmHg)
